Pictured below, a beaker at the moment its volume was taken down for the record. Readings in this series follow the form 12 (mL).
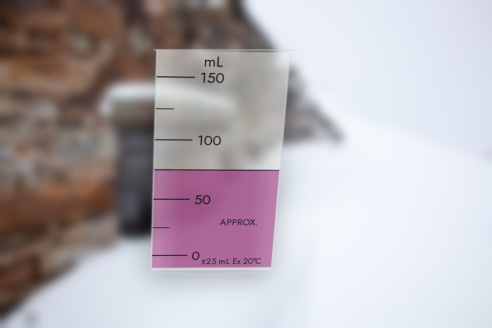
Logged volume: 75 (mL)
